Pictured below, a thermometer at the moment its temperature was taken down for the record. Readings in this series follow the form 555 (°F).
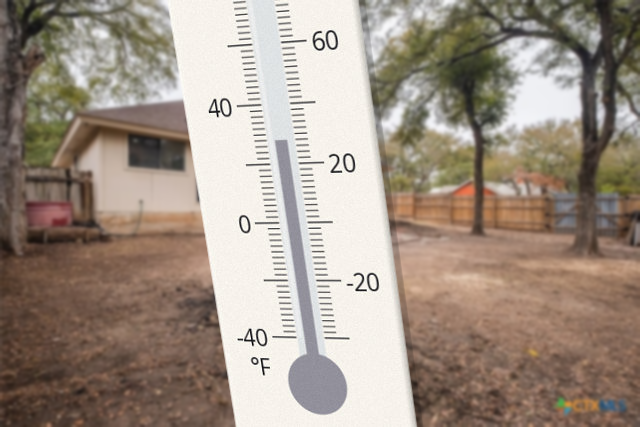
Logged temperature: 28 (°F)
